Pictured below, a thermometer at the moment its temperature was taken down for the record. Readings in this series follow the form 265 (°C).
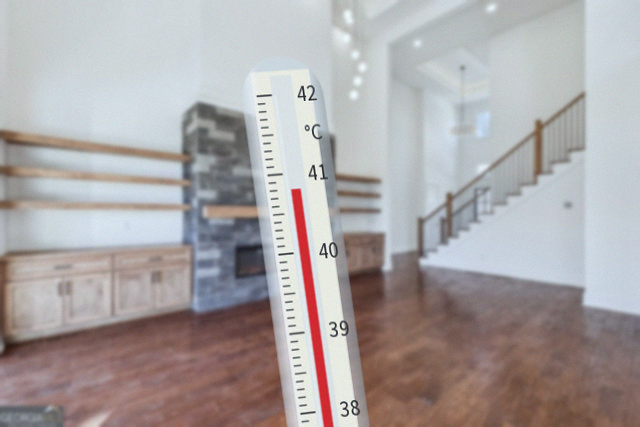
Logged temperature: 40.8 (°C)
